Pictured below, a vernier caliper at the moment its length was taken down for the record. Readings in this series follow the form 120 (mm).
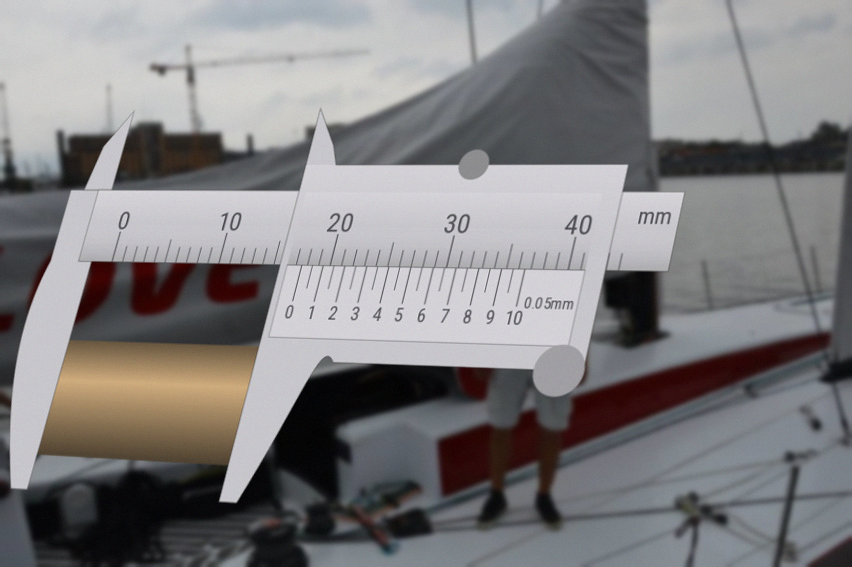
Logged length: 17.5 (mm)
